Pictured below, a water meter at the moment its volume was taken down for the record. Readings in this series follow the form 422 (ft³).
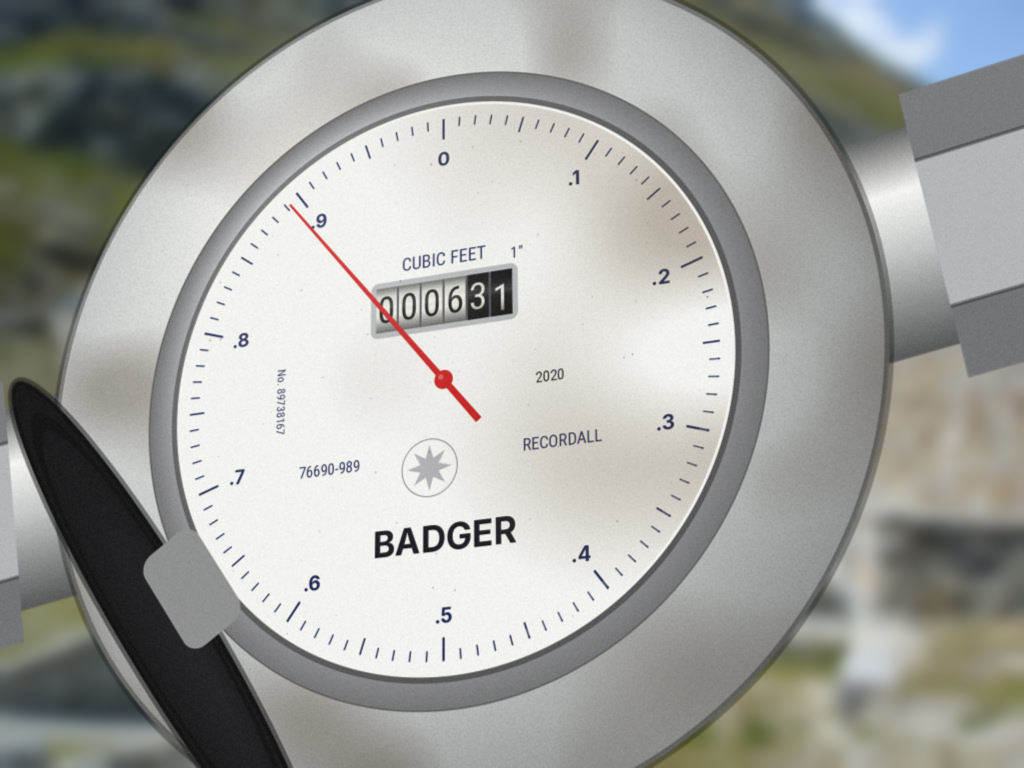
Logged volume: 630.89 (ft³)
